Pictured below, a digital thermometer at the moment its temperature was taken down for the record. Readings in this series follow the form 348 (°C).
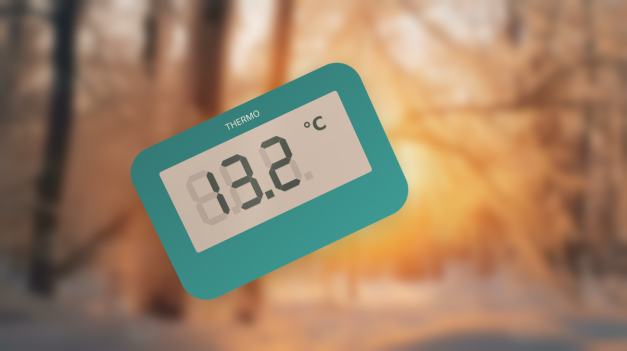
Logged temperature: 13.2 (°C)
